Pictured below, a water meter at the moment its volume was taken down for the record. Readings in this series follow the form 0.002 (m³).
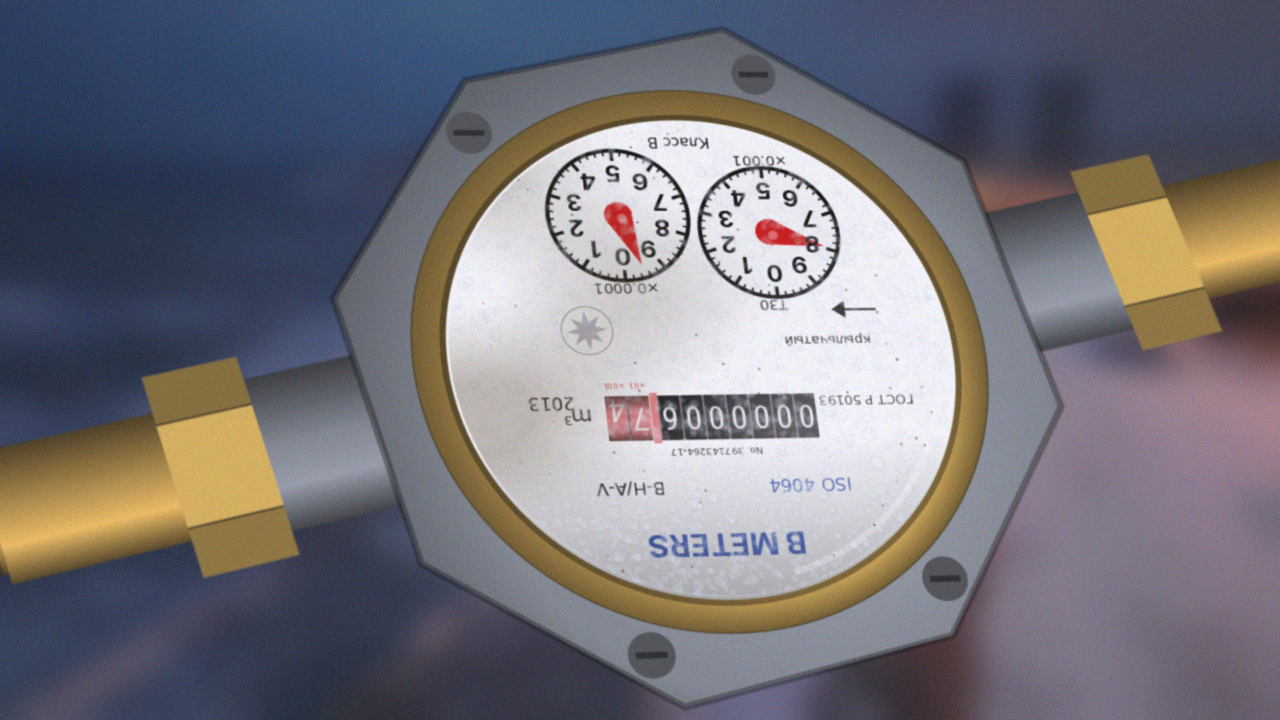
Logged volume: 6.7379 (m³)
